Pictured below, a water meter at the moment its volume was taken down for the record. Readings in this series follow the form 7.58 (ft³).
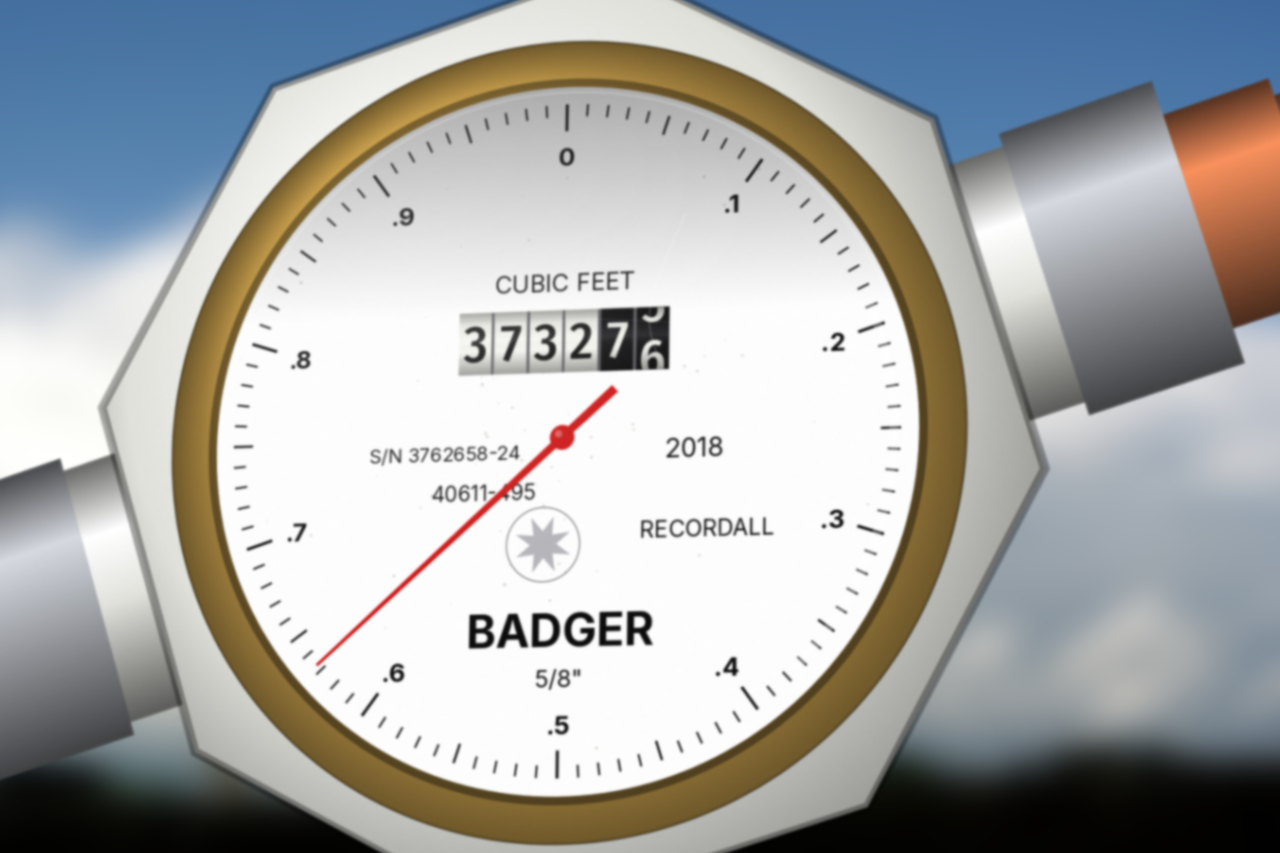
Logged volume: 373275.63 (ft³)
